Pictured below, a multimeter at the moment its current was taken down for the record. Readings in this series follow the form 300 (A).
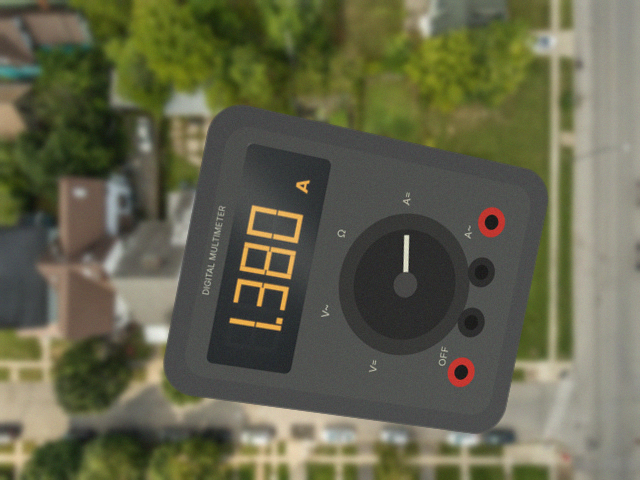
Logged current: 1.380 (A)
